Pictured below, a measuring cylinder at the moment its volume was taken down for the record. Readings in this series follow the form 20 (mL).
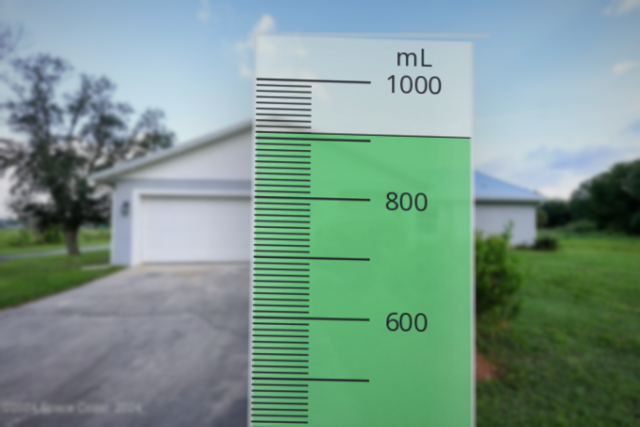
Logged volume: 910 (mL)
